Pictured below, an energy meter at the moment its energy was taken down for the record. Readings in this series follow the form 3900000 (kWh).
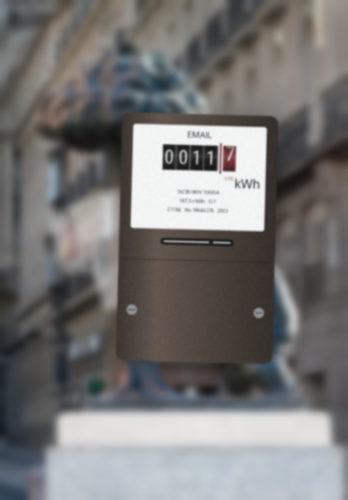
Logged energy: 11.7 (kWh)
